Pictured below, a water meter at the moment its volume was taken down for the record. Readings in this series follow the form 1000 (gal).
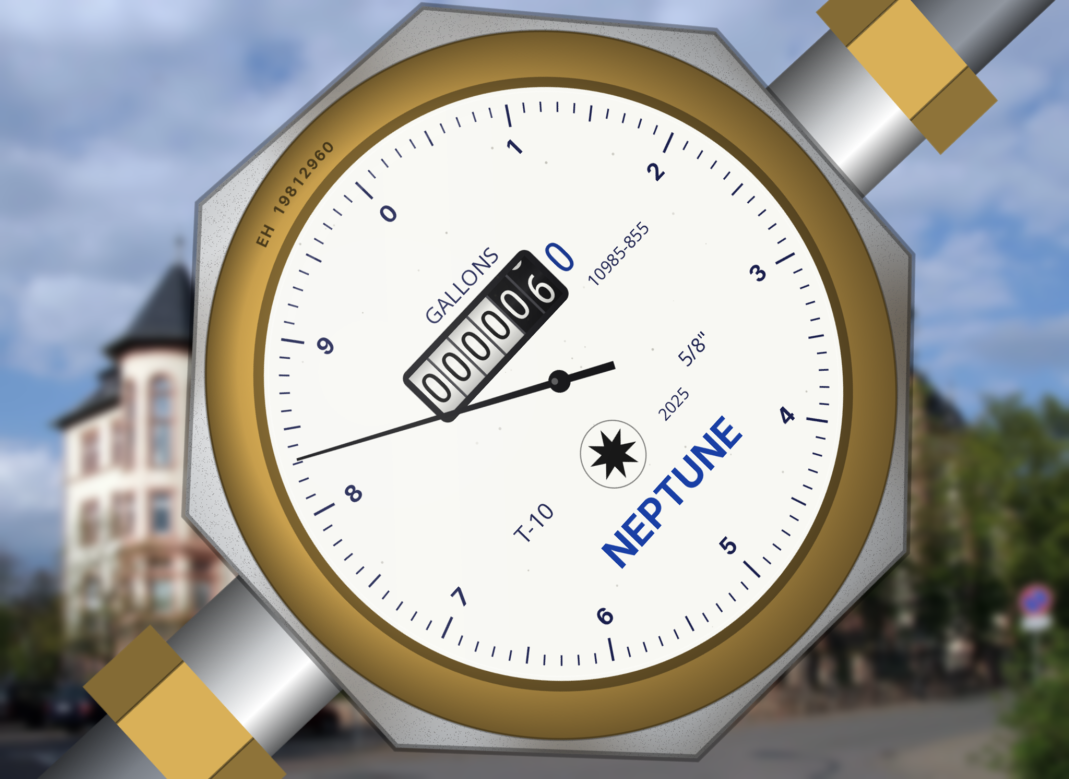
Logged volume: 58.3 (gal)
